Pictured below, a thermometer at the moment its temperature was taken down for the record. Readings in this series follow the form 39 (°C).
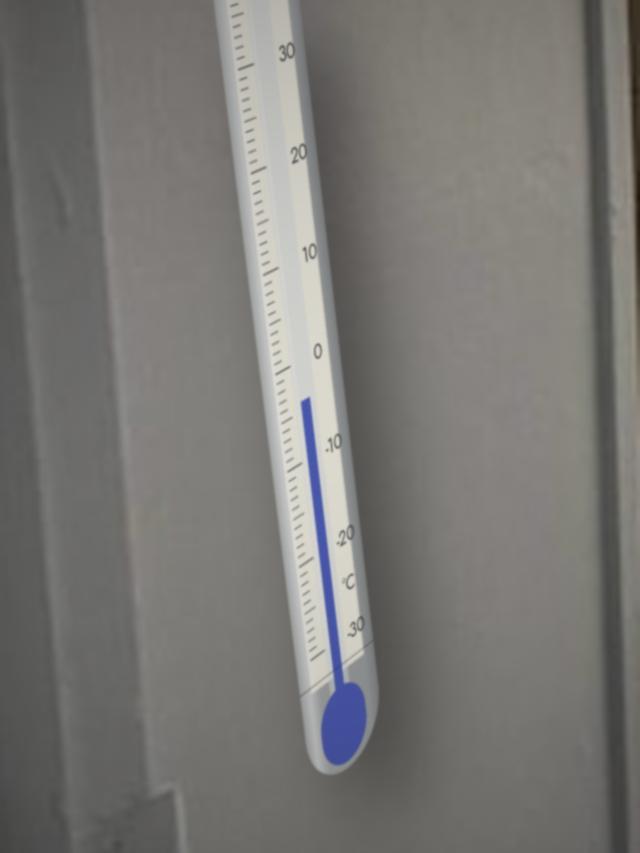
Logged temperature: -4 (°C)
